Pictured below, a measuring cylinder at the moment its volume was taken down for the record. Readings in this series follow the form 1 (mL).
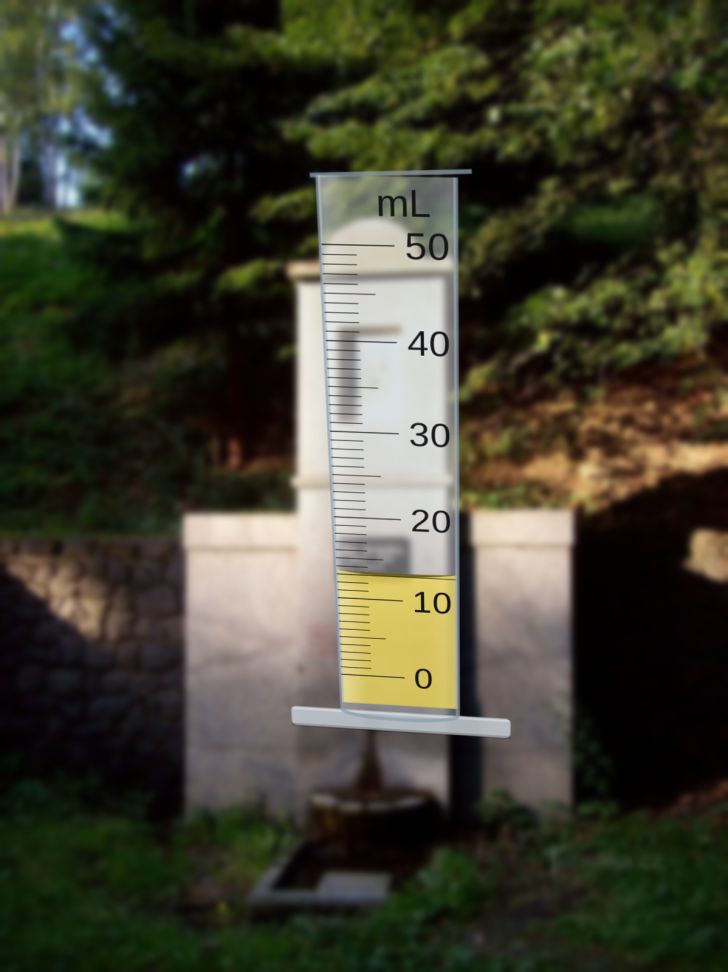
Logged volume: 13 (mL)
